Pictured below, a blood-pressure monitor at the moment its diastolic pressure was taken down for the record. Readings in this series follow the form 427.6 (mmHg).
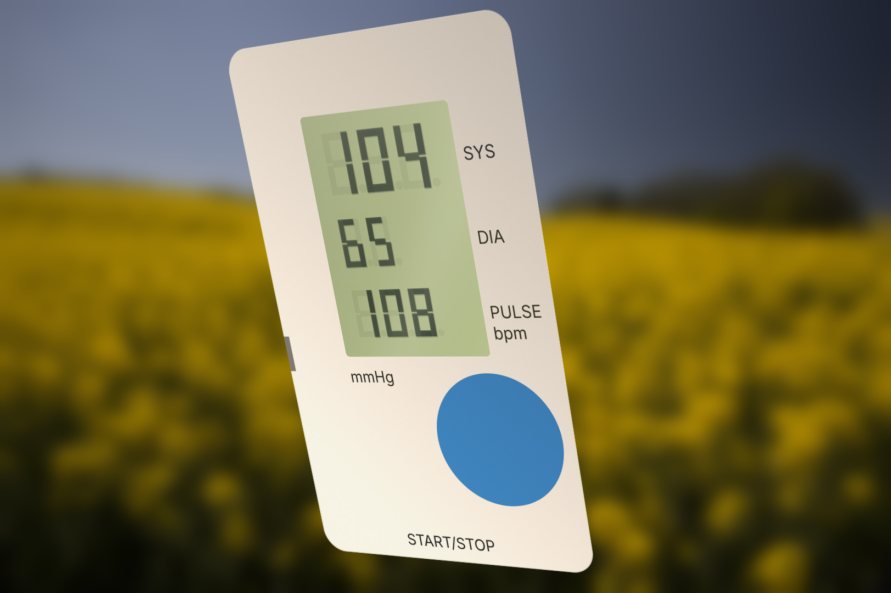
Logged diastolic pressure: 65 (mmHg)
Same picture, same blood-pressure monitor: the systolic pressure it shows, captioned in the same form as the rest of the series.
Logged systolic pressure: 104 (mmHg)
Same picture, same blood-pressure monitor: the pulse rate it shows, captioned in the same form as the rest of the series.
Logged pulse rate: 108 (bpm)
